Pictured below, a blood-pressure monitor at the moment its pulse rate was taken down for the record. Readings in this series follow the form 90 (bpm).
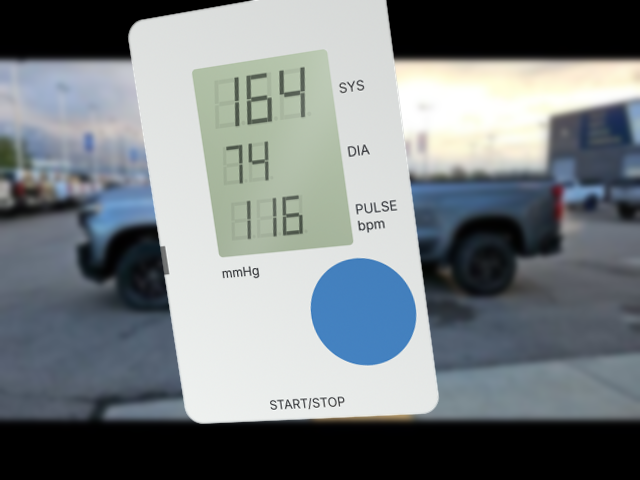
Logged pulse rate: 116 (bpm)
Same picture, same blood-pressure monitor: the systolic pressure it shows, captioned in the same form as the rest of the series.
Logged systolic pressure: 164 (mmHg)
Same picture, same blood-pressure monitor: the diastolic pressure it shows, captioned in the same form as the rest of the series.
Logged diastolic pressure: 74 (mmHg)
